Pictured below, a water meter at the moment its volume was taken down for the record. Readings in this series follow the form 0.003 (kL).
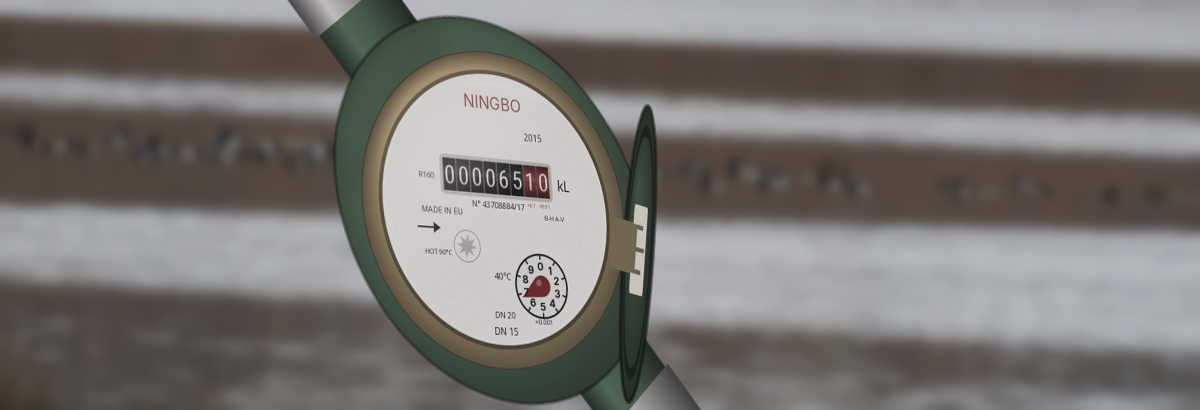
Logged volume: 65.106 (kL)
